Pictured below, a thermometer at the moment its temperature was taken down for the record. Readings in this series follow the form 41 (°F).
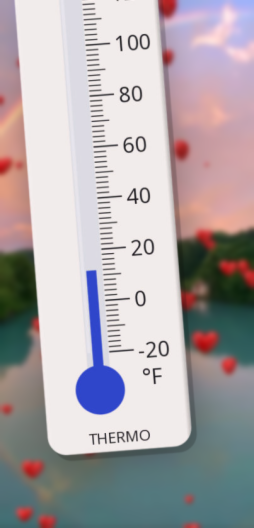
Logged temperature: 12 (°F)
